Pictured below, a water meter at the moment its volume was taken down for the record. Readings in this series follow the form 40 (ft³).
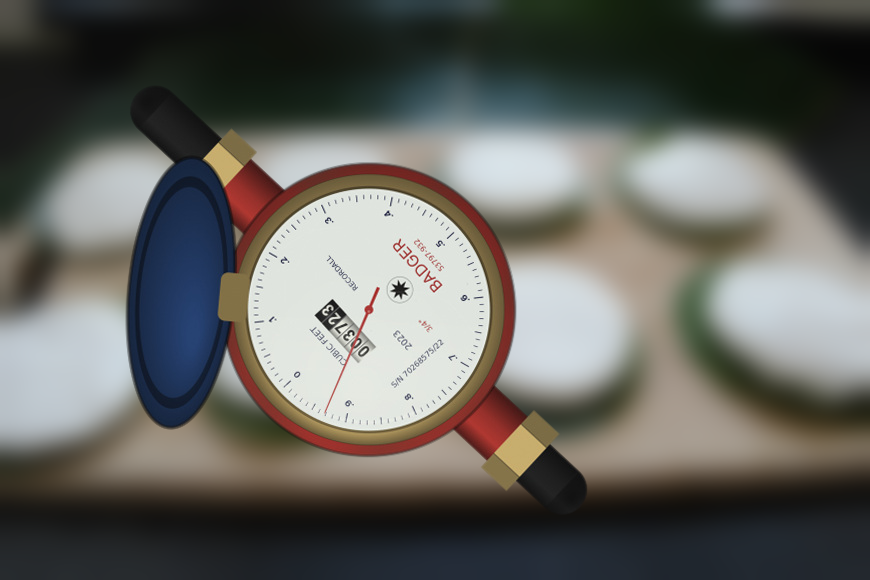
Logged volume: 3722.93 (ft³)
